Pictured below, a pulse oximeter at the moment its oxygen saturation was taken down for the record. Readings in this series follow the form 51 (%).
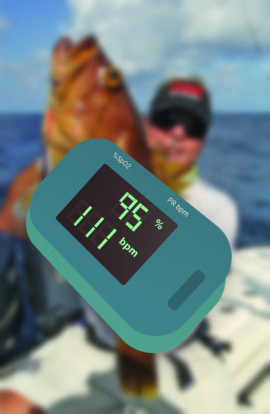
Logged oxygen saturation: 95 (%)
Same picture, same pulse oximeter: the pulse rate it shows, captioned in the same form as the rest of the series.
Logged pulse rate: 111 (bpm)
